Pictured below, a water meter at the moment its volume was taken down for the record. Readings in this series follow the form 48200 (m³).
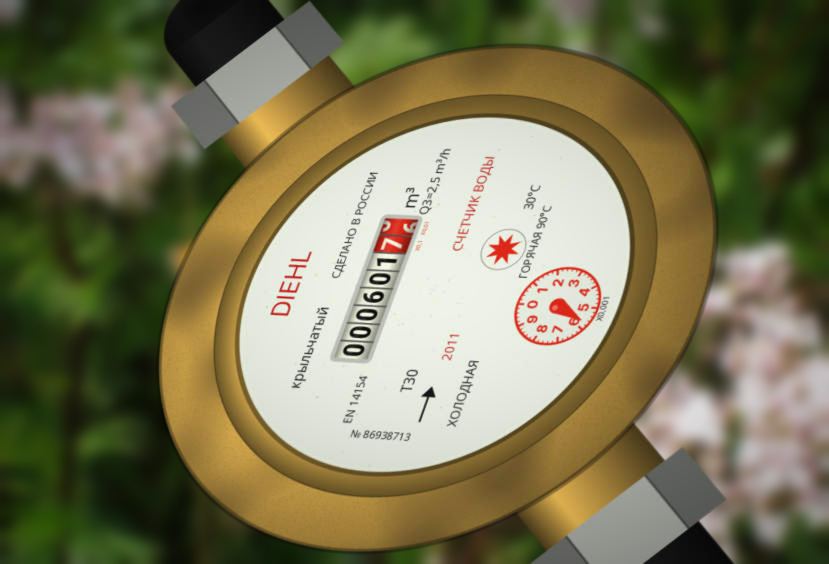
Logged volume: 601.755 (m³)
